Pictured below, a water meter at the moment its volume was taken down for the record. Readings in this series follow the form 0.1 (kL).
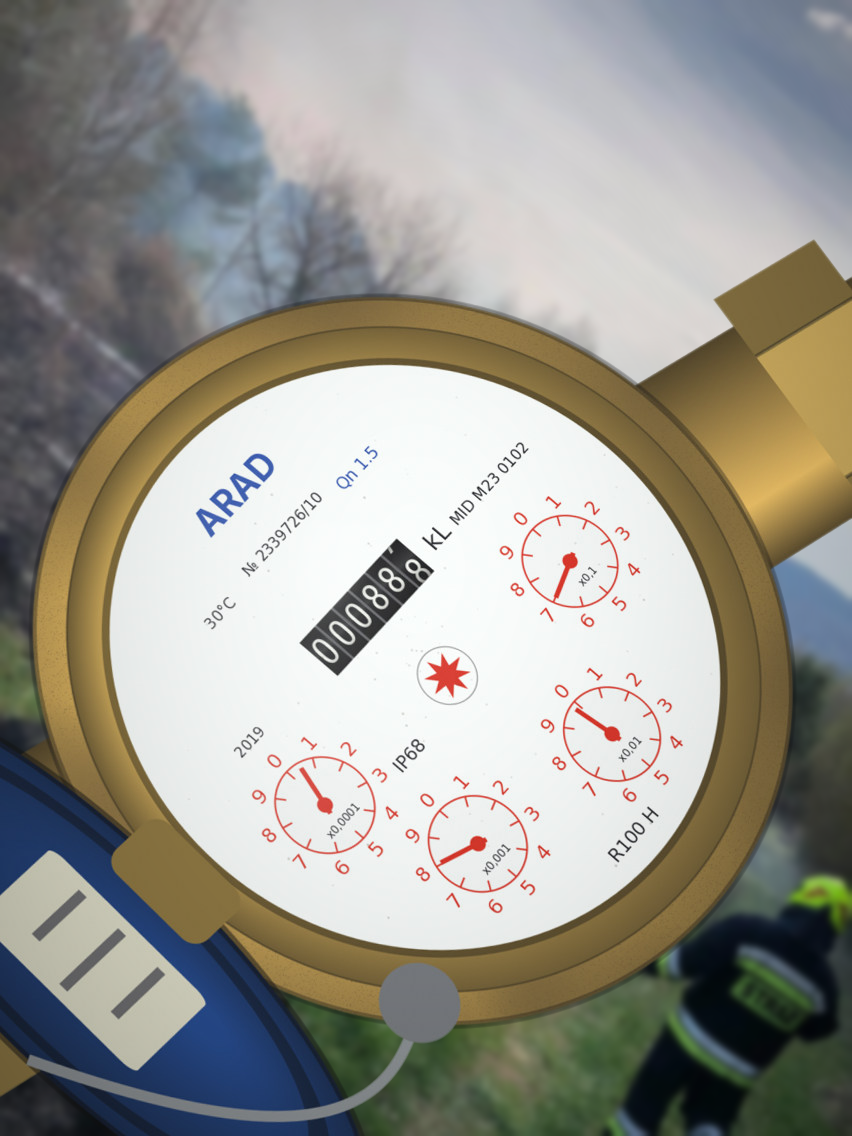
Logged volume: 887.6980 (kL)
